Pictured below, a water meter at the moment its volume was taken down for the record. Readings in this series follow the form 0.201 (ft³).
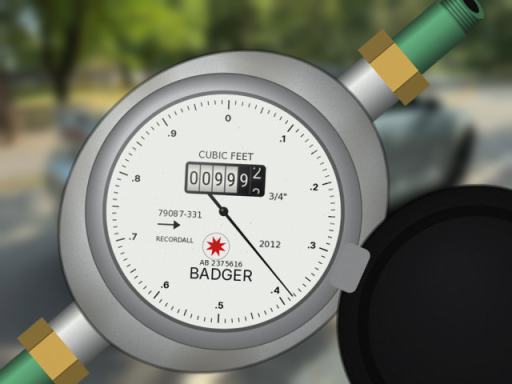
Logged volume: 9992.38 (ft³)
